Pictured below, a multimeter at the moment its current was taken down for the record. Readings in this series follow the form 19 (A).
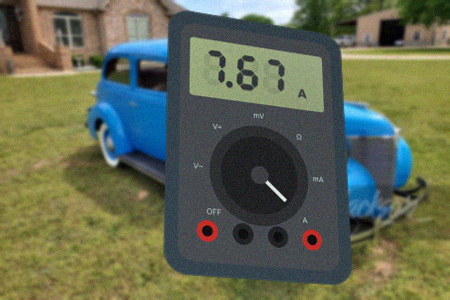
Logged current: 7.67 (A)
